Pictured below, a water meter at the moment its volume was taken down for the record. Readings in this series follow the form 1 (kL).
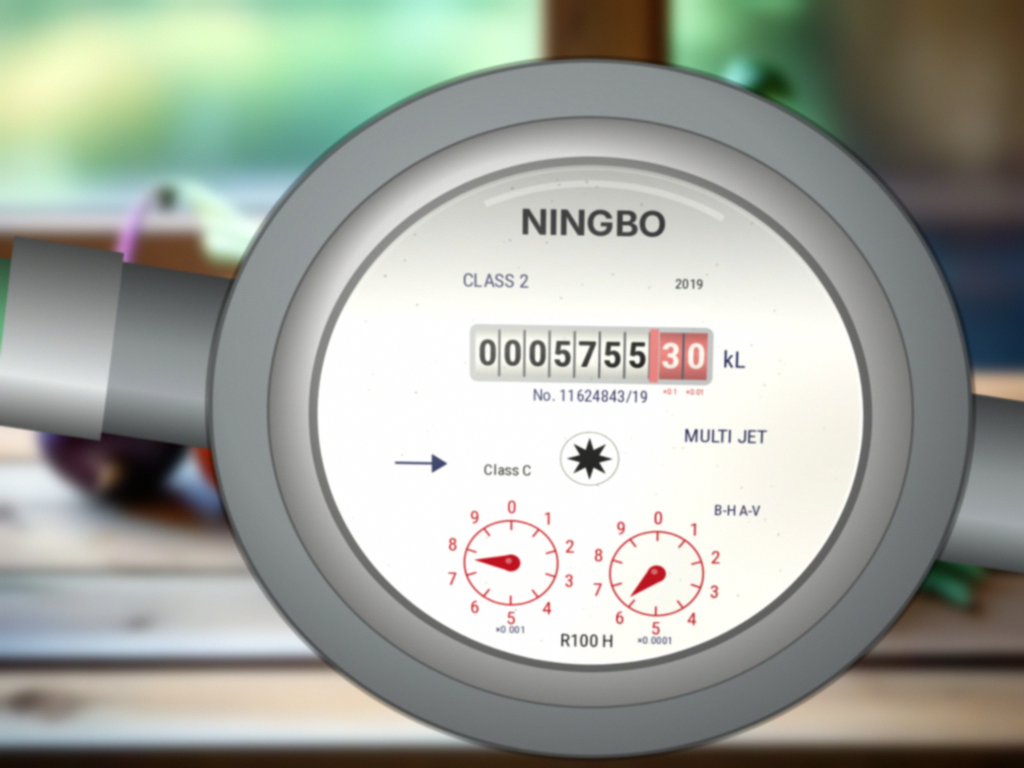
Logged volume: 5755.3076 (kL)
